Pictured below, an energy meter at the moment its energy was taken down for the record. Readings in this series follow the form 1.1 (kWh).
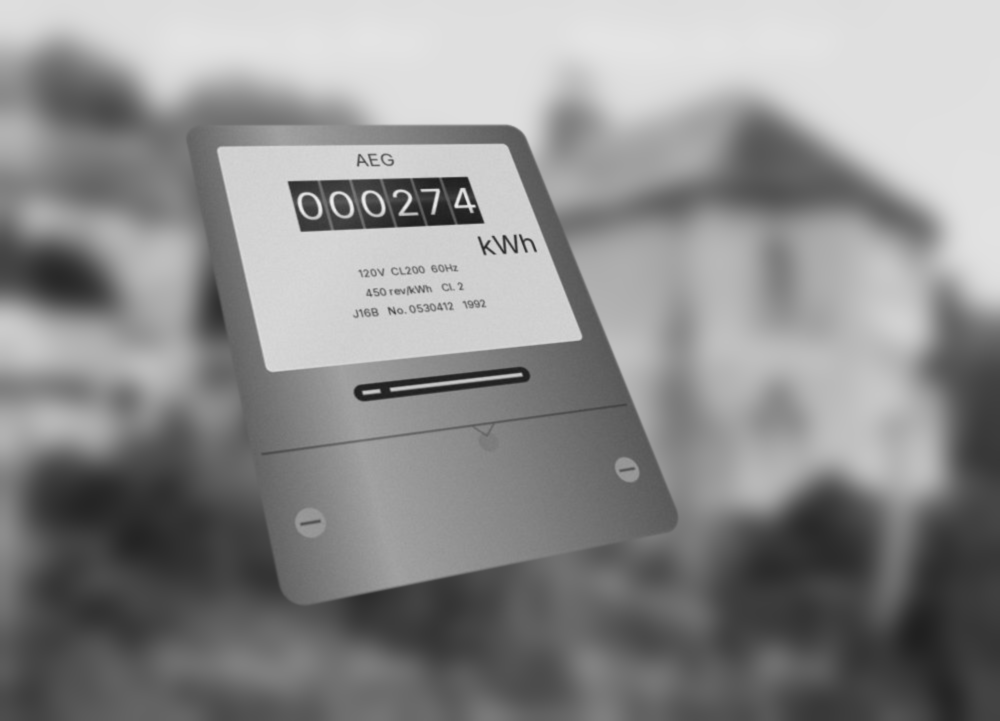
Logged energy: 274 (kWh)
